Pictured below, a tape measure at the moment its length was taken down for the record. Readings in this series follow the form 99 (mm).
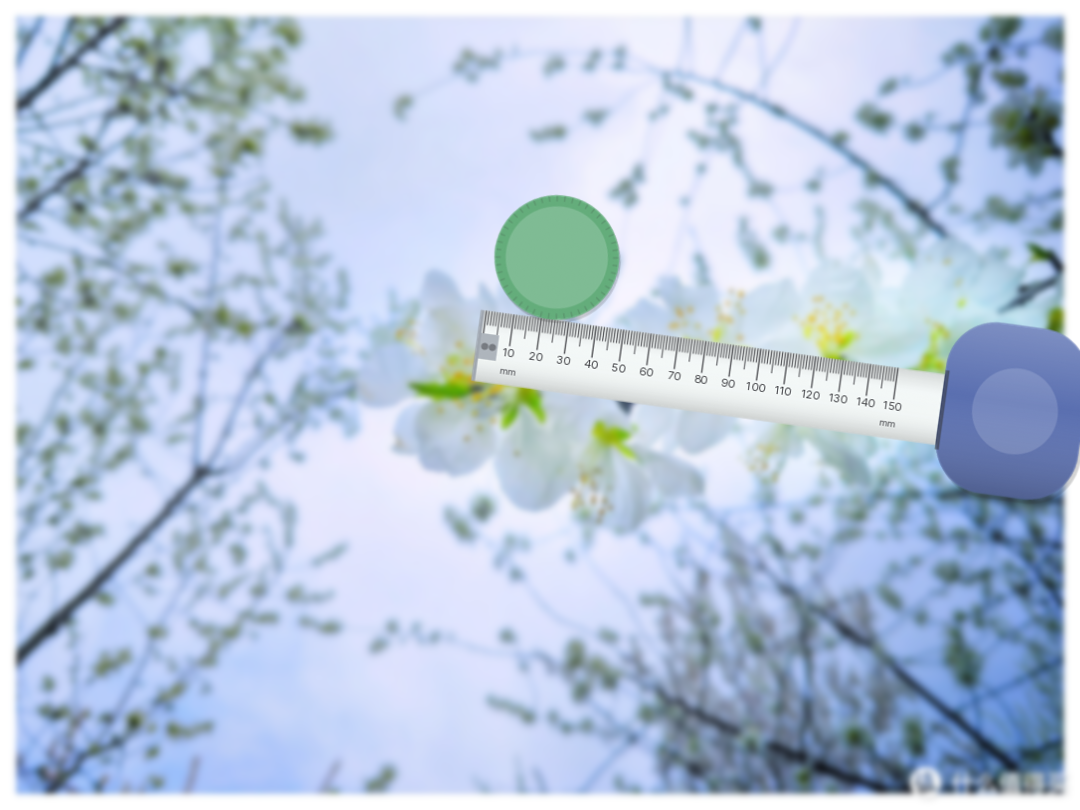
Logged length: 45 (mm)
